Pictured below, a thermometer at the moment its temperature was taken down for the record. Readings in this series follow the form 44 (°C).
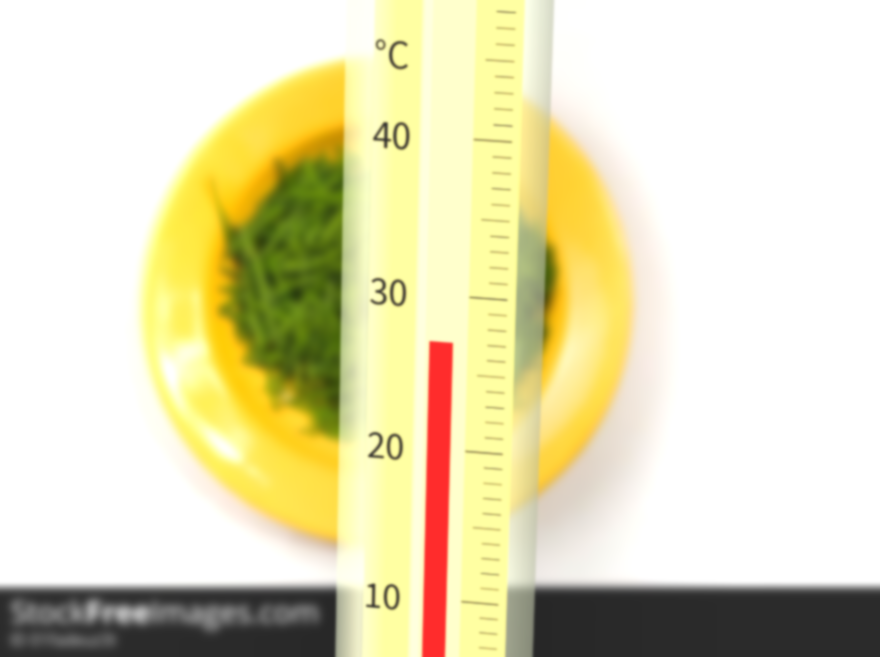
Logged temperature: 27 (°C)
